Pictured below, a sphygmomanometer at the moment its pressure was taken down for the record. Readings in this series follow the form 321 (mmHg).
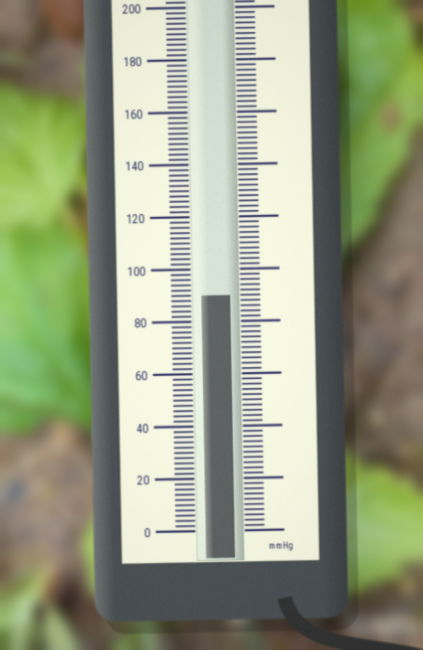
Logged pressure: 90 (mmHg)
